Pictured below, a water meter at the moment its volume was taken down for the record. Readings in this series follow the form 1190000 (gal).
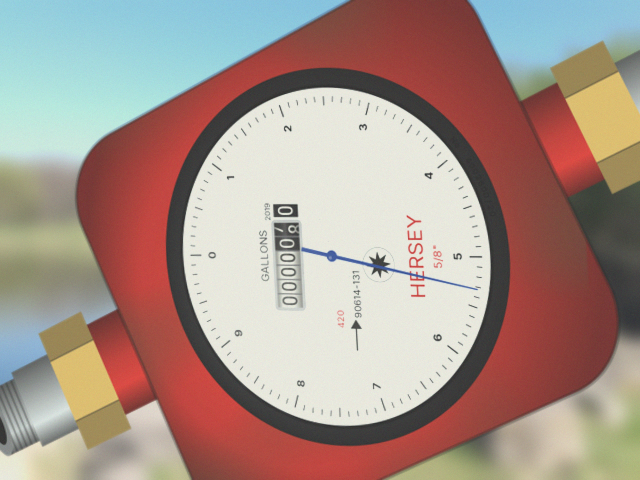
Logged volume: 75.3 (gal)
